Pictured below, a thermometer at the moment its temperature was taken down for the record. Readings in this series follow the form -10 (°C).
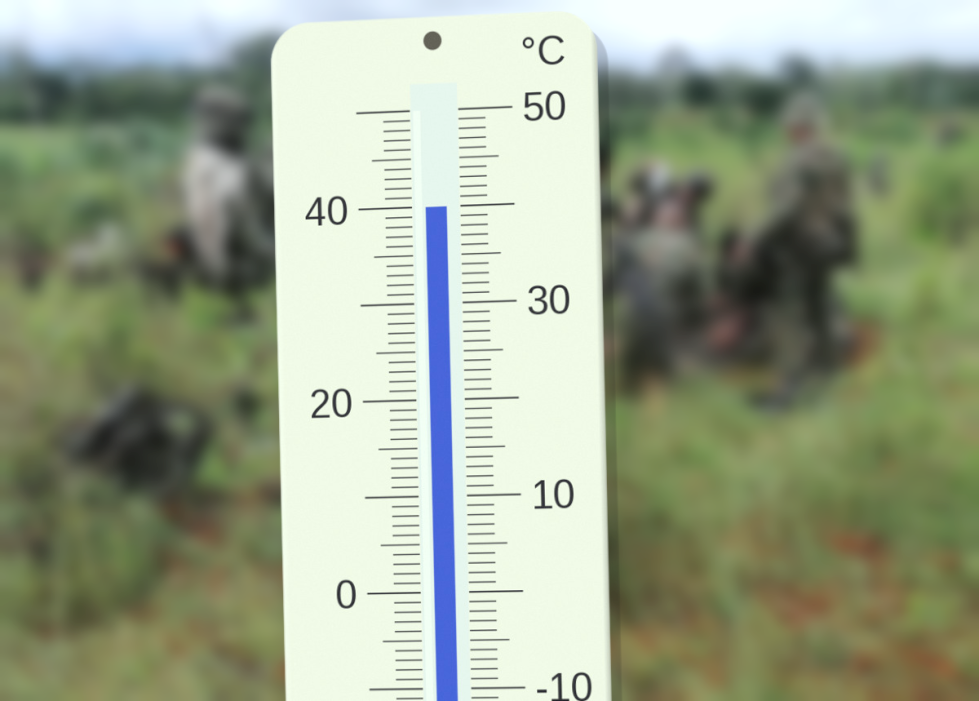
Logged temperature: 40 (°C)
